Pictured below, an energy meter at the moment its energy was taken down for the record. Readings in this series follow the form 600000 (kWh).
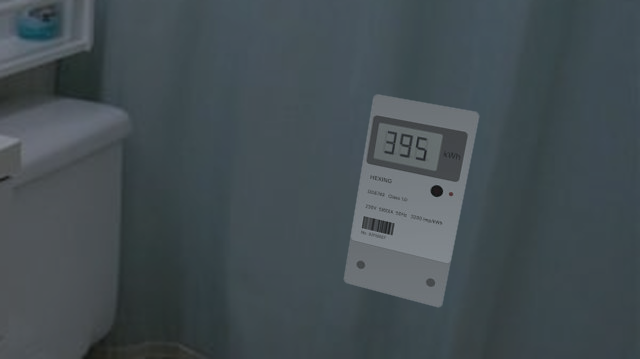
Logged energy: 395 (kWh)
